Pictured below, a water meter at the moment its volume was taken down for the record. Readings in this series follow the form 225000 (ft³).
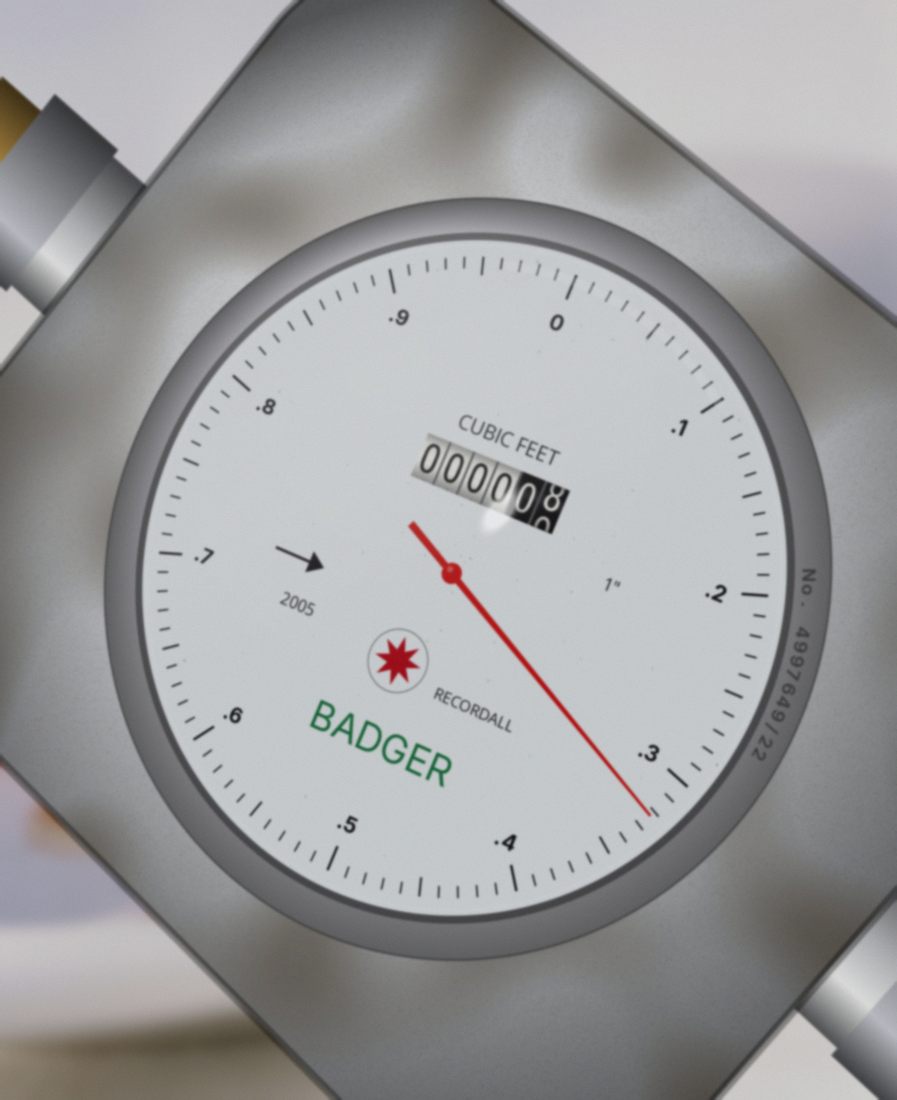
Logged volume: 8.32 (ft³)
